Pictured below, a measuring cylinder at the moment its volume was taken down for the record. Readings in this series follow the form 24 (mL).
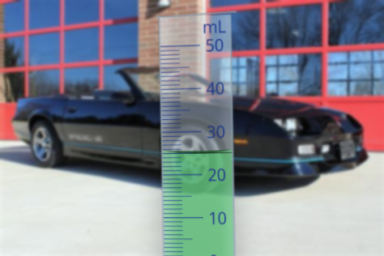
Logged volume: 25 (mL)
